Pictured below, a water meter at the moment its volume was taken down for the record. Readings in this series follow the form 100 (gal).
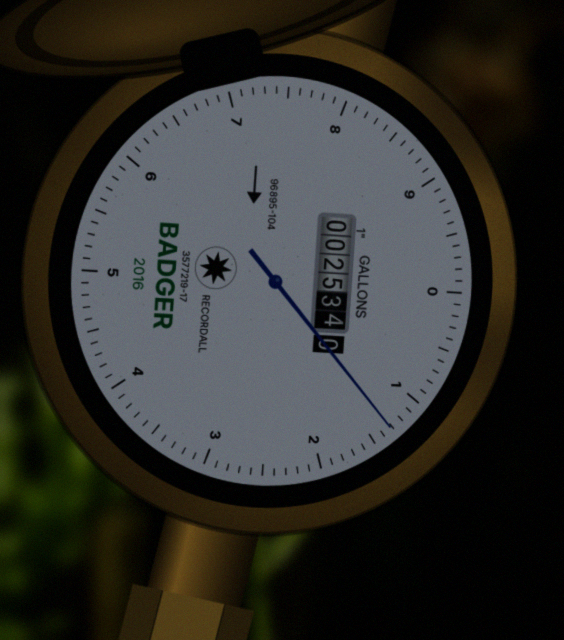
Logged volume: 25341.3 (gal)
